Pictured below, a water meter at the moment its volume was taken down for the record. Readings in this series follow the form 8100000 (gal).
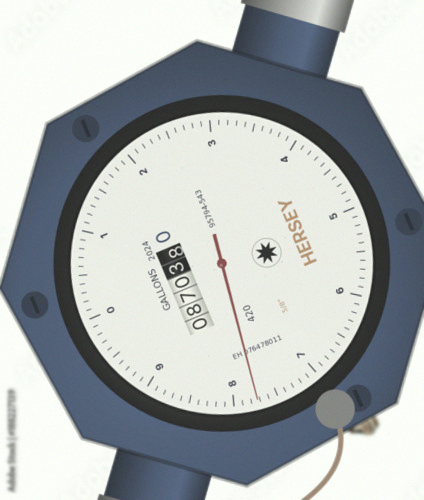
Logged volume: 870377.7 (gal)
